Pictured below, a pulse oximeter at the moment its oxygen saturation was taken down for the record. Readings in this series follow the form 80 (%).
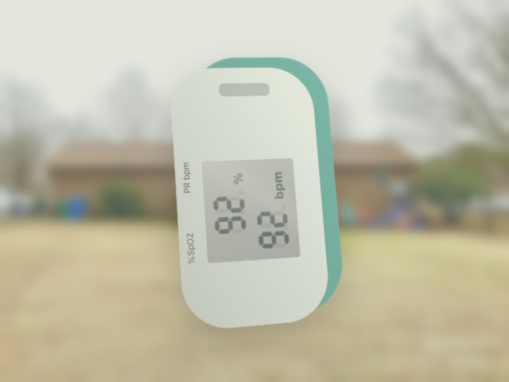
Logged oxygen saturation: 92 (%)
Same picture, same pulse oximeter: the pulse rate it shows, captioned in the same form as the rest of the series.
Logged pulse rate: 92 (bpm)
